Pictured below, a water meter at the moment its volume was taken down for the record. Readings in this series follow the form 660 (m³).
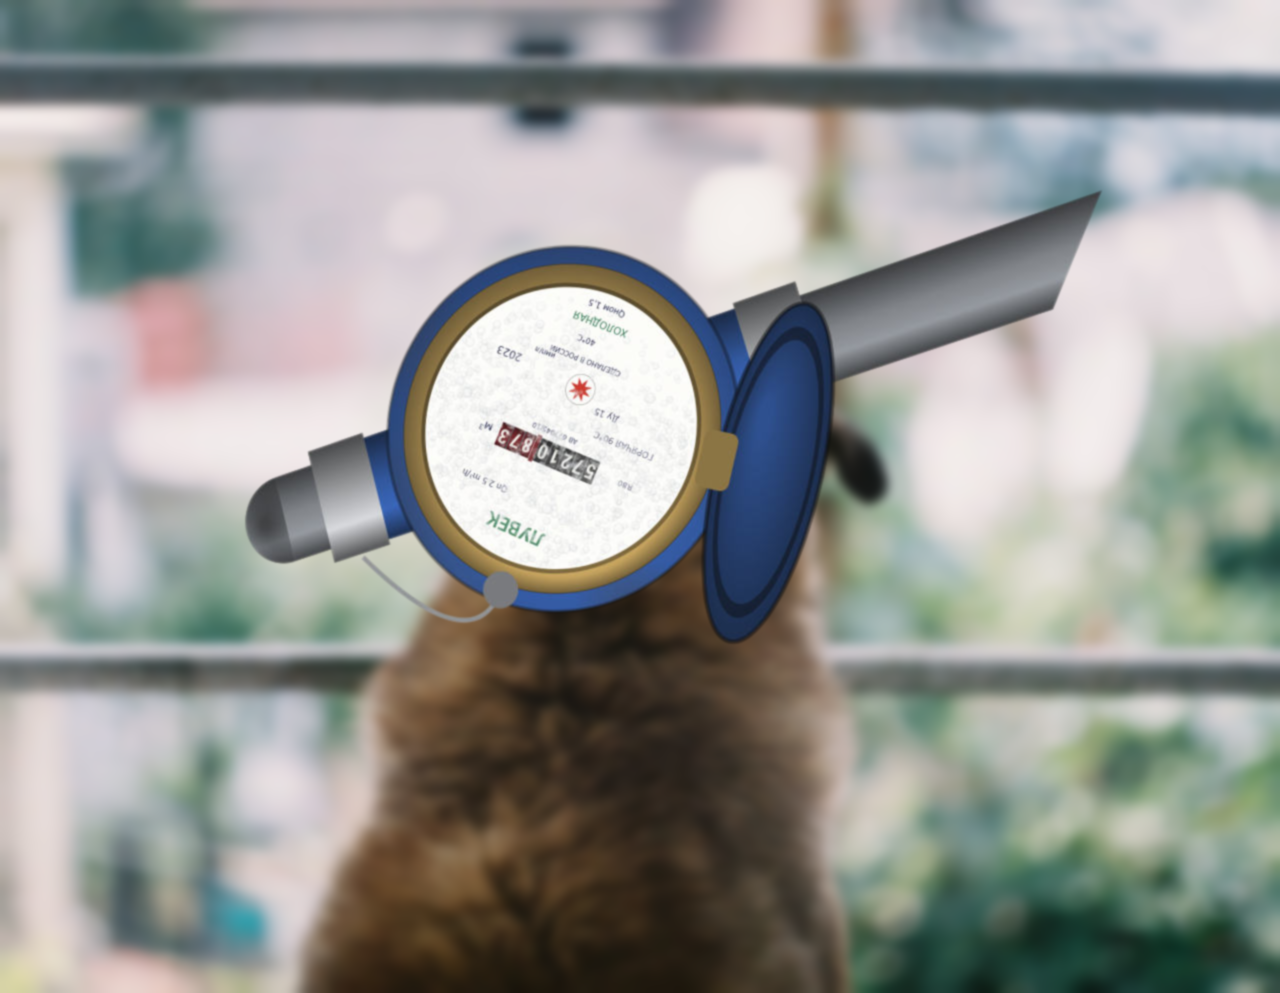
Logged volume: 57210.873 (m³)
